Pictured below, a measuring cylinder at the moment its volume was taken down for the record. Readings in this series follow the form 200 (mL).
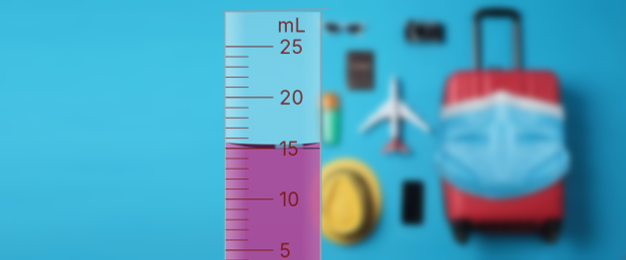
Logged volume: 15 (mL)
